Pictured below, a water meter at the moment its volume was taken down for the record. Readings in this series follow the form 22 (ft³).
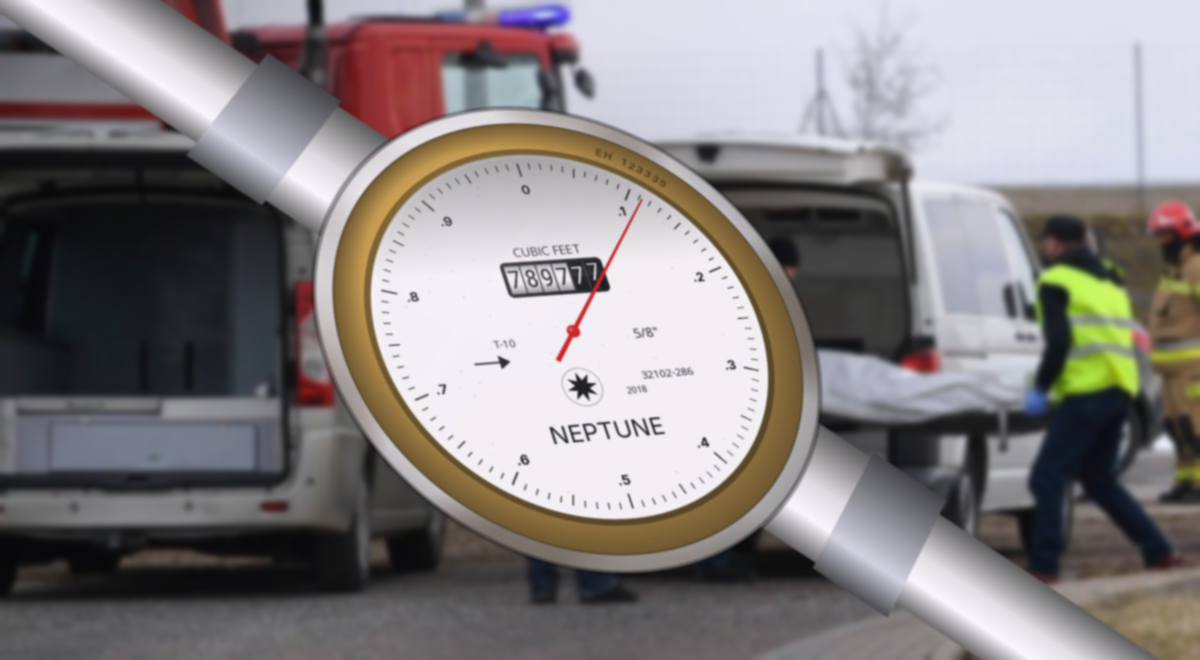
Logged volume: 789777.11 (ft³)
